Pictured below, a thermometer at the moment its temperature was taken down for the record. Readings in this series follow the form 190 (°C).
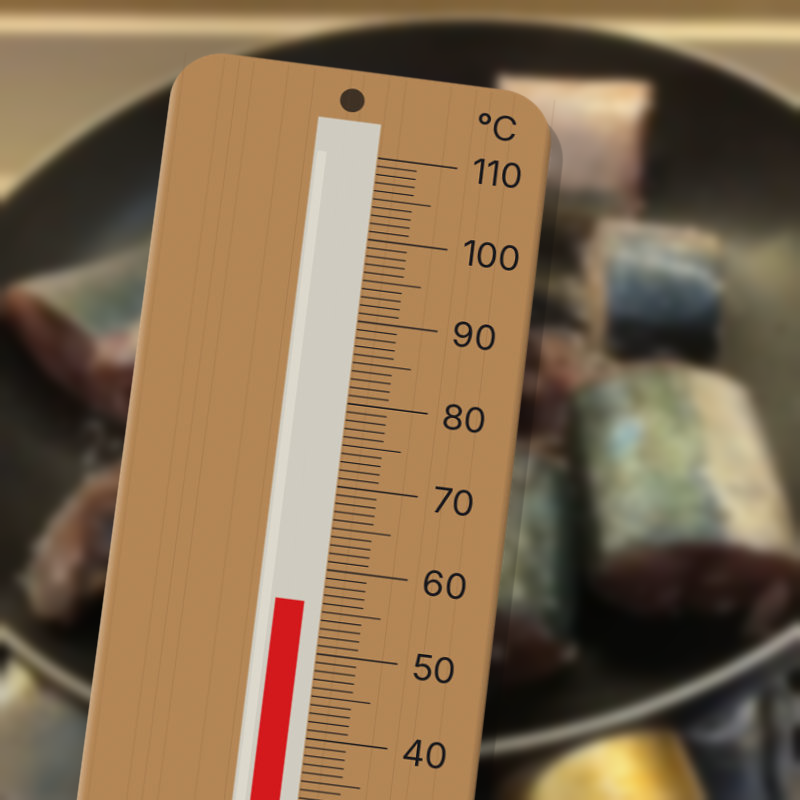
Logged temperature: 56 (°C)
